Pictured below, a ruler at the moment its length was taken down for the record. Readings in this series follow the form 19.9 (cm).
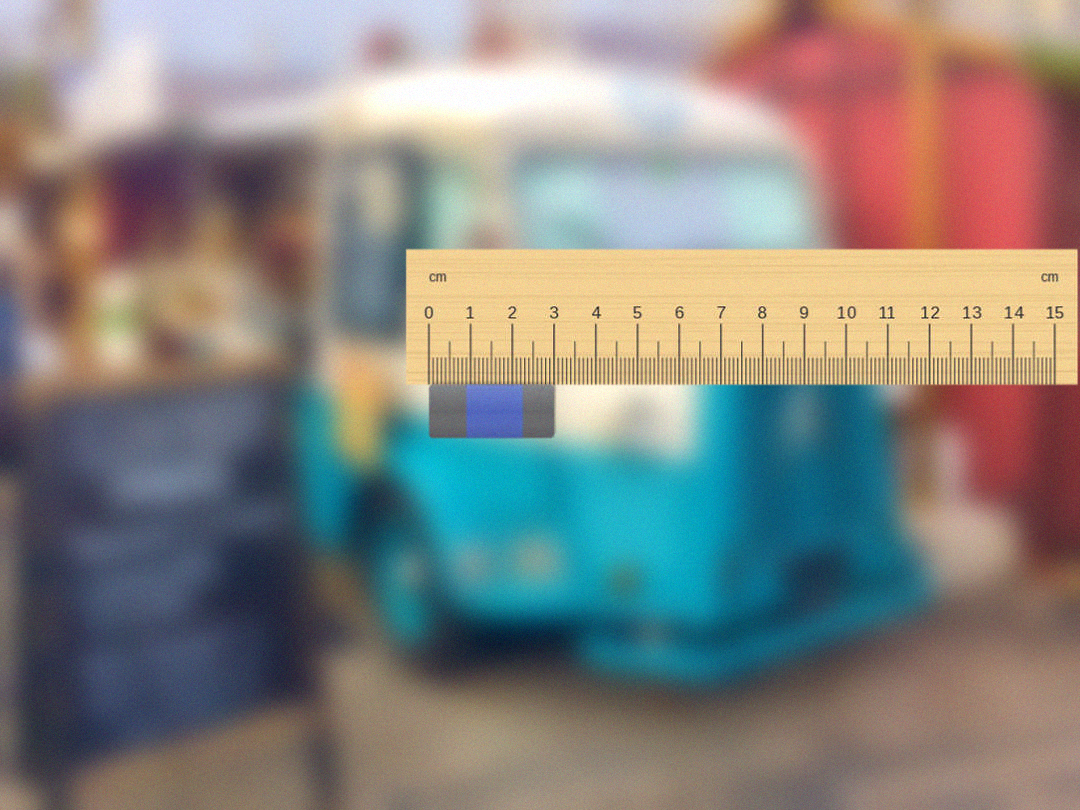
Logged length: 3 (cm)
